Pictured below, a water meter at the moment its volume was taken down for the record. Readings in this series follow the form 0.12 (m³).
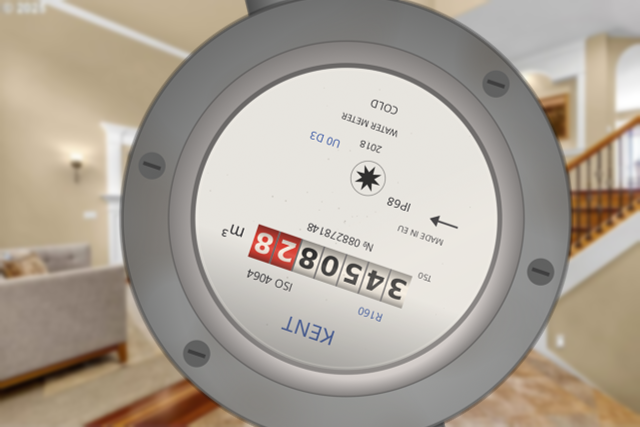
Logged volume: 34508.28 (m³)
